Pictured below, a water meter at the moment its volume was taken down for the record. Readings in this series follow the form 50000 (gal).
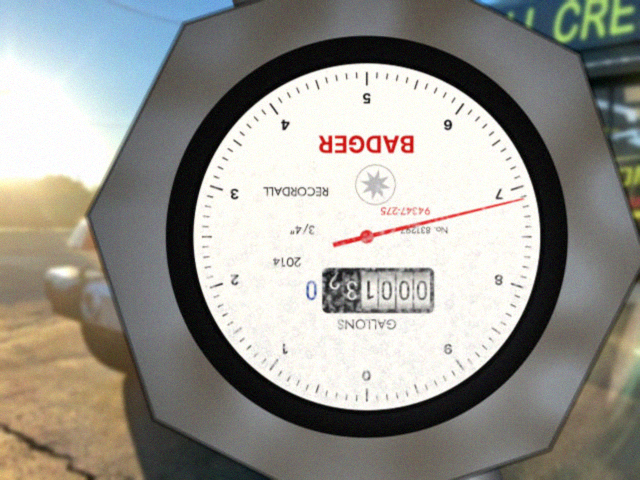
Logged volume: 1317.1 (gal)
